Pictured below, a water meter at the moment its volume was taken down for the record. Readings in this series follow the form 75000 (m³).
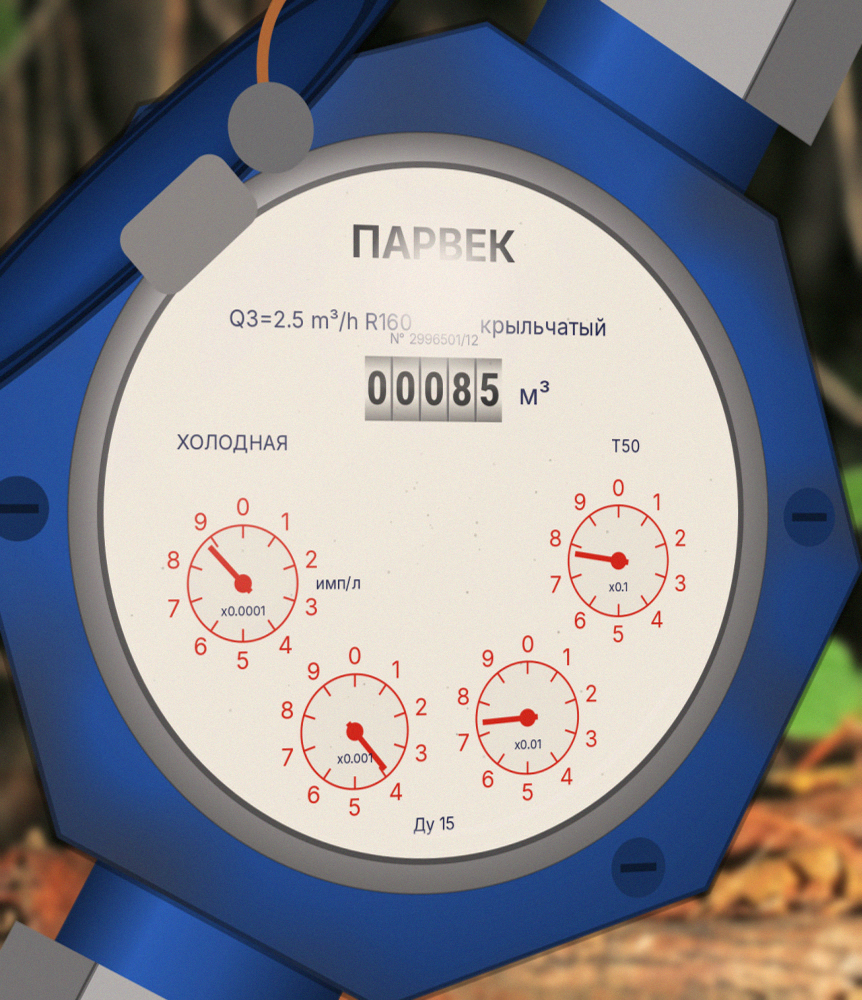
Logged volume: 85.7738 (m³)
